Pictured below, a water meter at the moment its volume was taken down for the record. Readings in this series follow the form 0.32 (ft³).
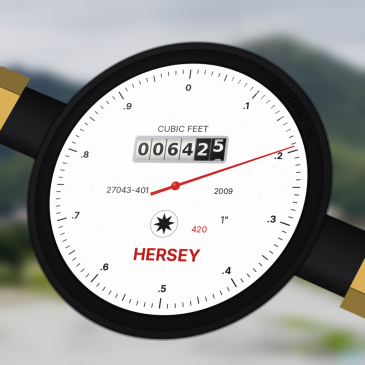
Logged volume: 6425.19 (ft³)
